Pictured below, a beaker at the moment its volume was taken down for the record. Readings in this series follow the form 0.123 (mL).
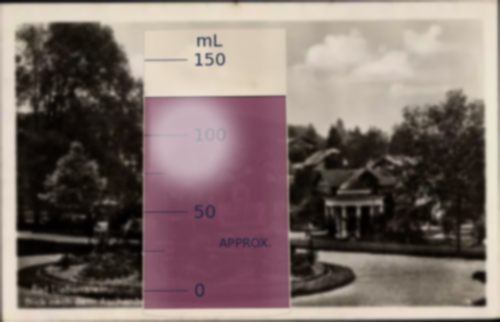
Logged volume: 125 (mL)
